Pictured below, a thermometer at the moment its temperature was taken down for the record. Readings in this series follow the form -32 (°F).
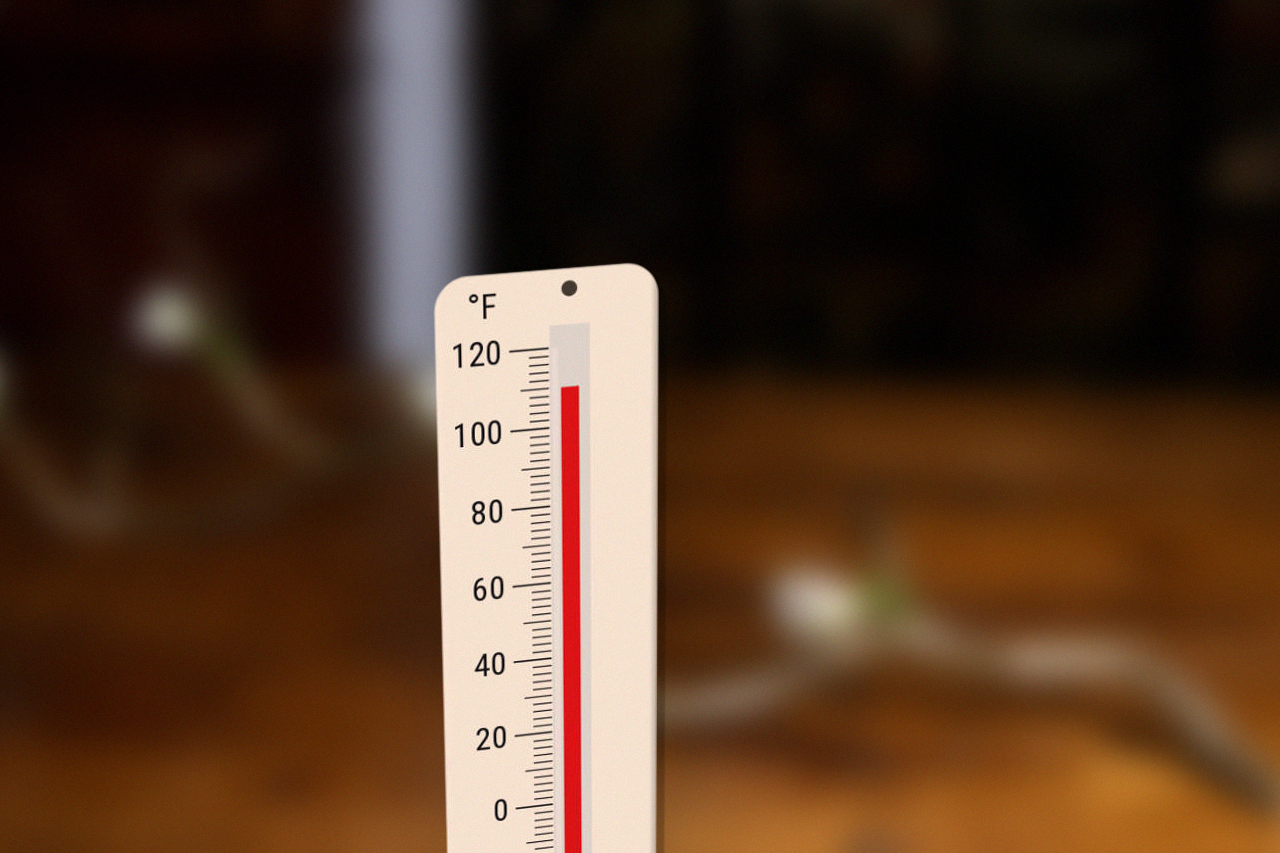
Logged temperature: 110 (°F)
